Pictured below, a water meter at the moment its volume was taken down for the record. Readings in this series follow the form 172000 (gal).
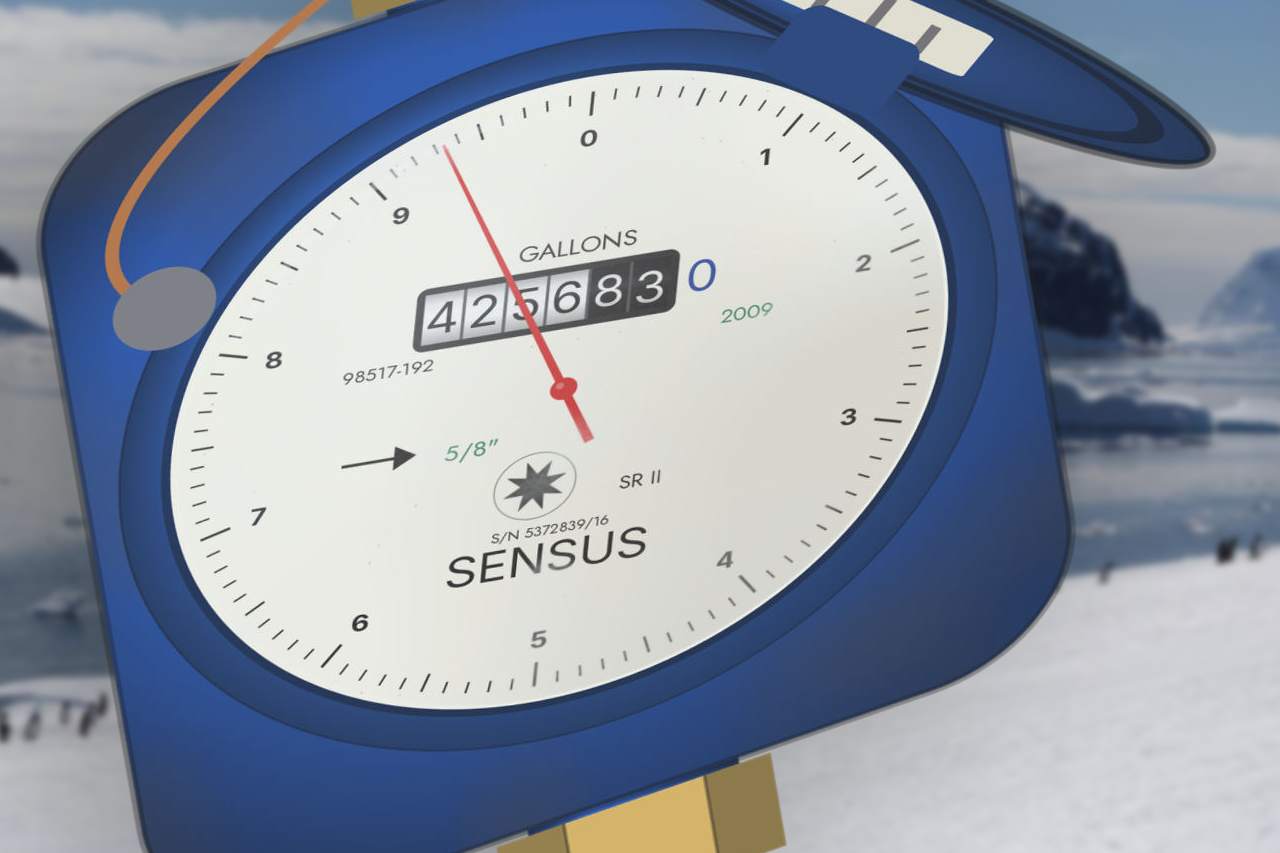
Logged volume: 4256829.3 (gal)
